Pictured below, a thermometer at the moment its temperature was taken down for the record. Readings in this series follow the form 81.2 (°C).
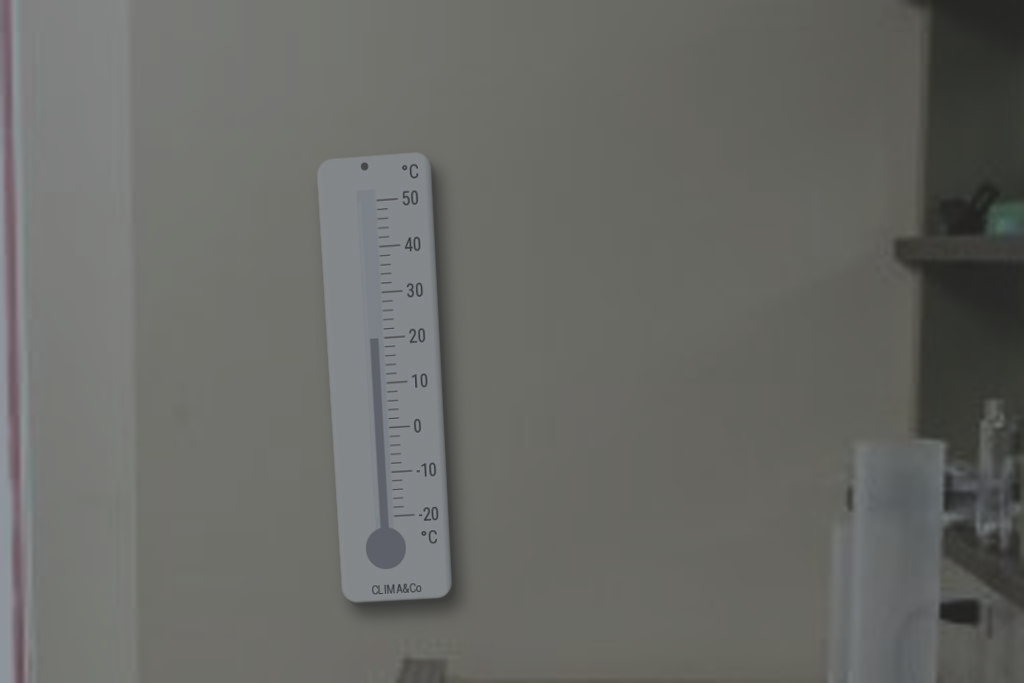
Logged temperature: 20 (°C)
